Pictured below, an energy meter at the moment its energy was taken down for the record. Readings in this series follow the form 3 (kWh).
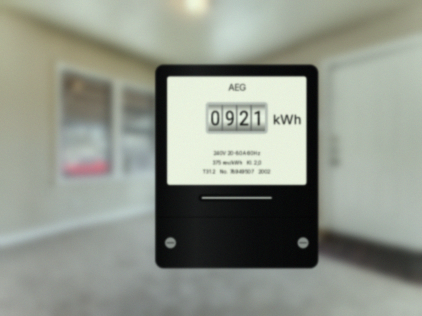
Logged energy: 921 (kWh)
